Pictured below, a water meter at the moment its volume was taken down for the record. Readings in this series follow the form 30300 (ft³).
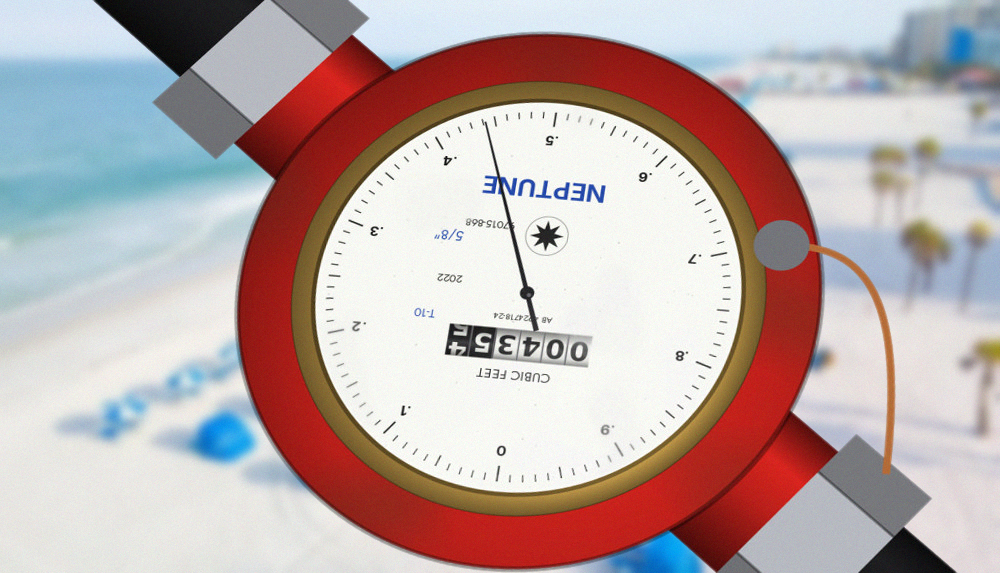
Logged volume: 4354.44 (ft³)
